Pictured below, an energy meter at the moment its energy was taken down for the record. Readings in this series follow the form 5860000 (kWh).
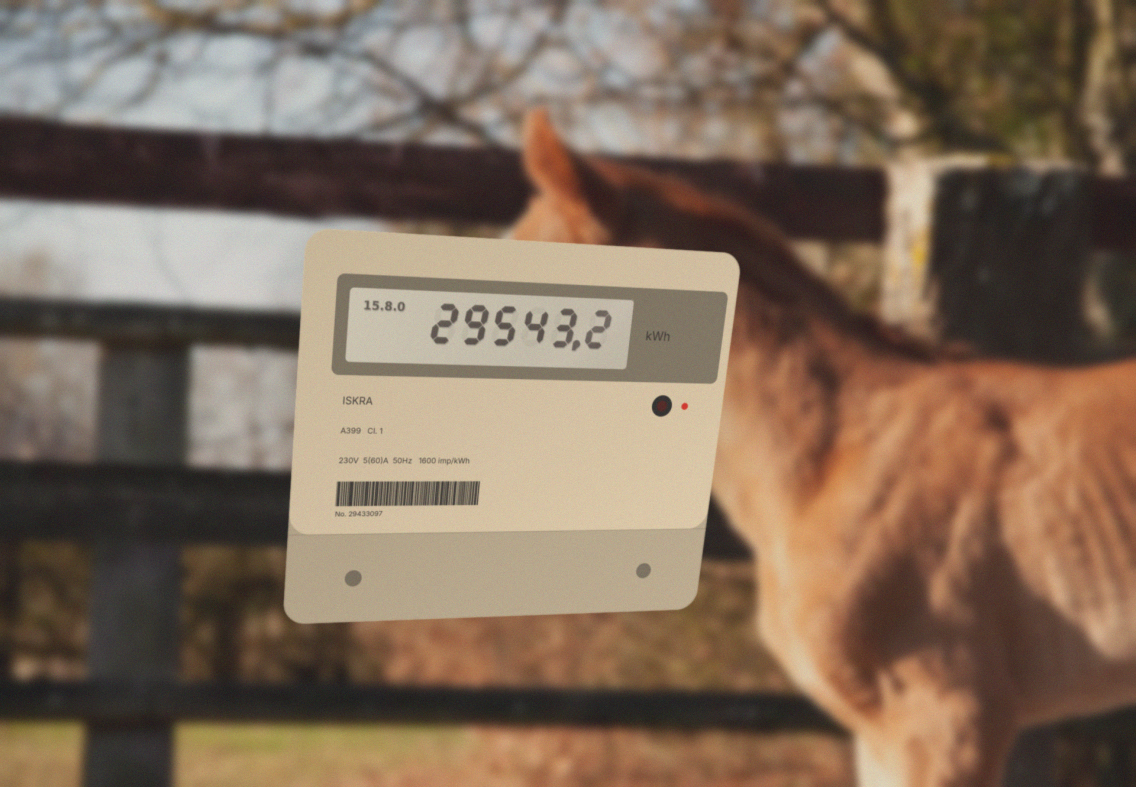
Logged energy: 29543.2 (kWh)
